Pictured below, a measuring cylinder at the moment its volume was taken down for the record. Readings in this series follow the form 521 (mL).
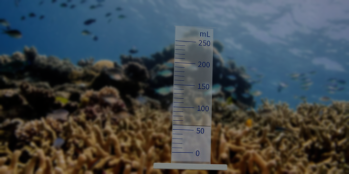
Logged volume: 60 (mL)
